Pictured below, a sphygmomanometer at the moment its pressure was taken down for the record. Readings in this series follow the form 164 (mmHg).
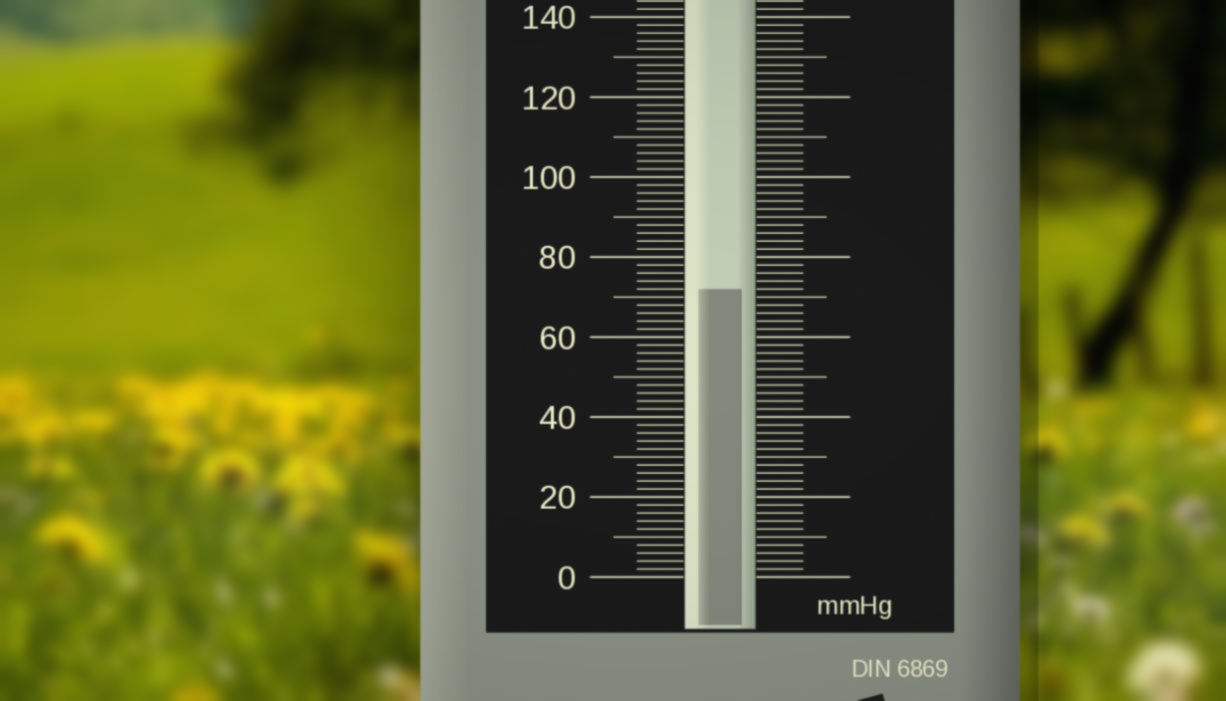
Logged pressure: 72 (mmHg)
